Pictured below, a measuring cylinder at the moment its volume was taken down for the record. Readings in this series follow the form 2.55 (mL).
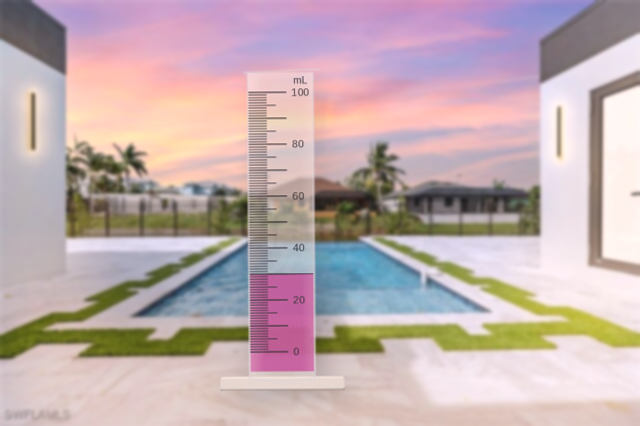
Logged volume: 30 (mL)
